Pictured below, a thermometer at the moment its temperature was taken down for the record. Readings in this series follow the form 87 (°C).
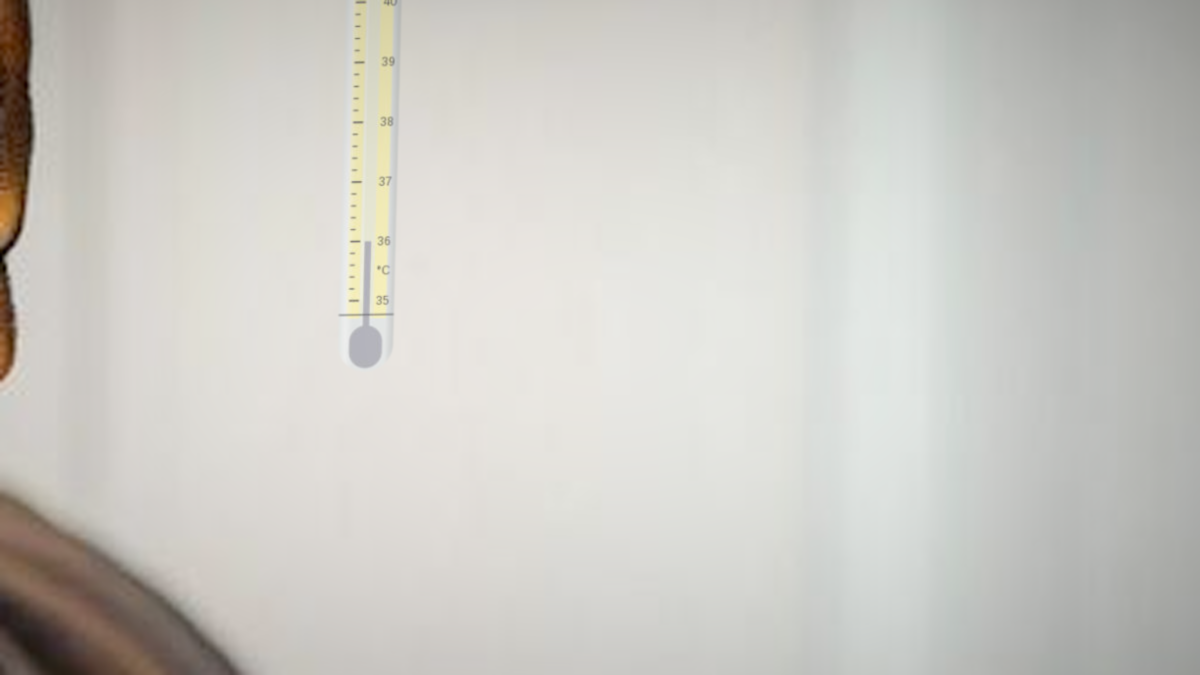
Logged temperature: 36 (°C)
